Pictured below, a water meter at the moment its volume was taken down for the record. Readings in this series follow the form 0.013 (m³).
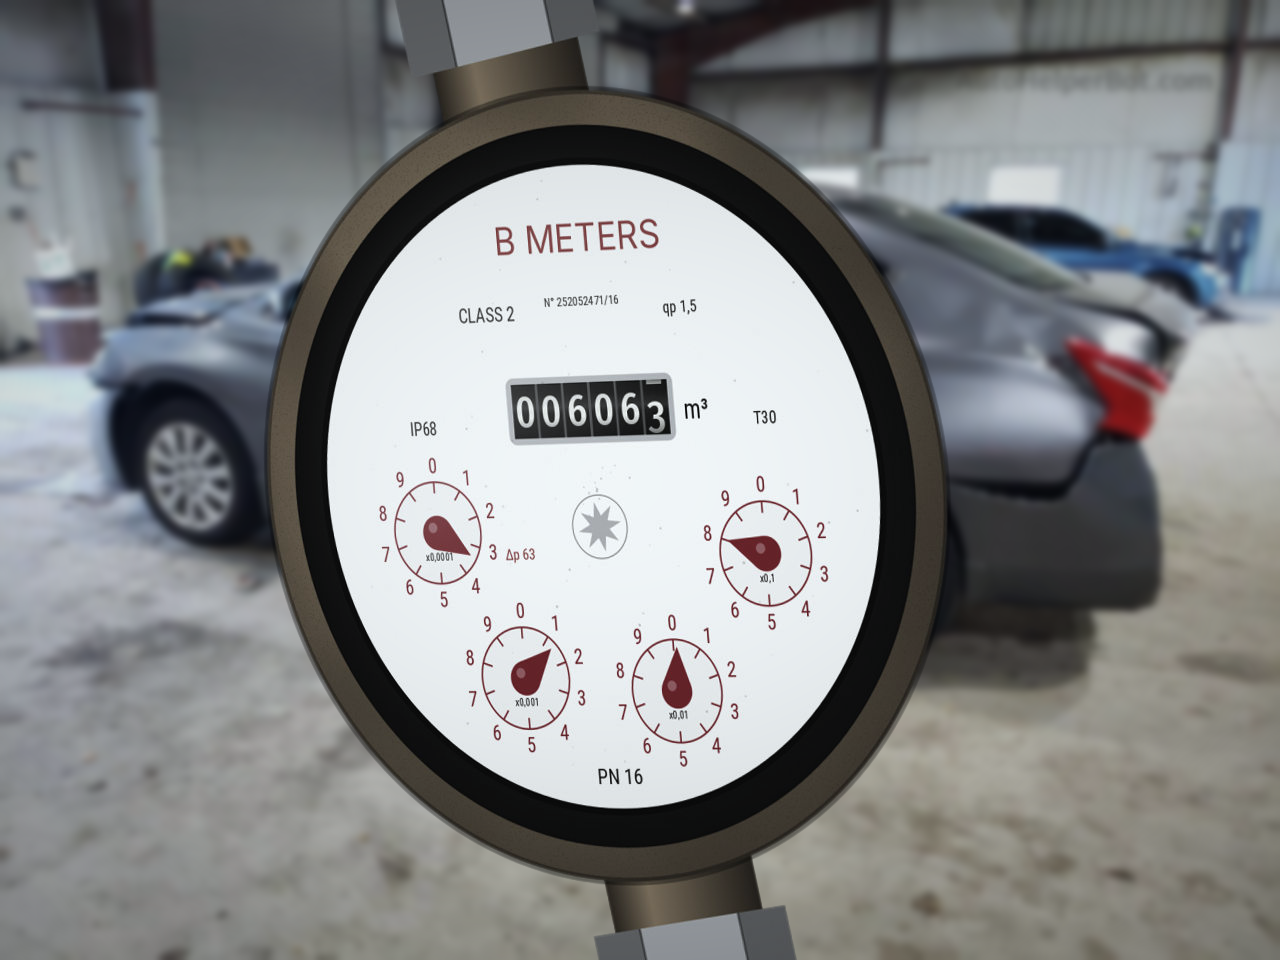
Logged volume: 6062.8013 (m³)
